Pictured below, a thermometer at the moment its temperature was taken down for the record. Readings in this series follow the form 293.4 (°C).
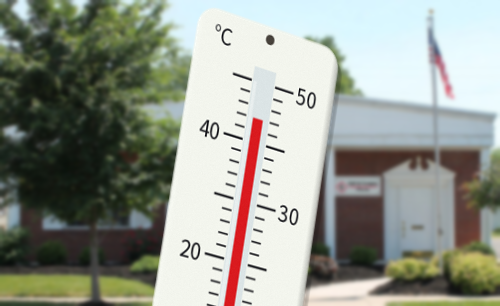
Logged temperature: 44 (°C)
